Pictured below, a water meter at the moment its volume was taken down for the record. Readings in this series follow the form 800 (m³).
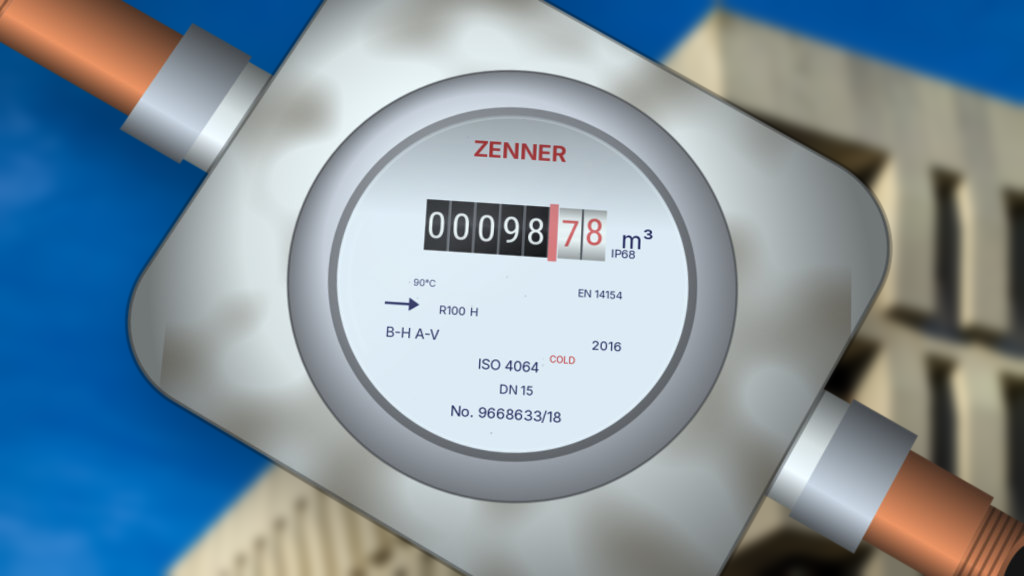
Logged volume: 98.78 (m³)
